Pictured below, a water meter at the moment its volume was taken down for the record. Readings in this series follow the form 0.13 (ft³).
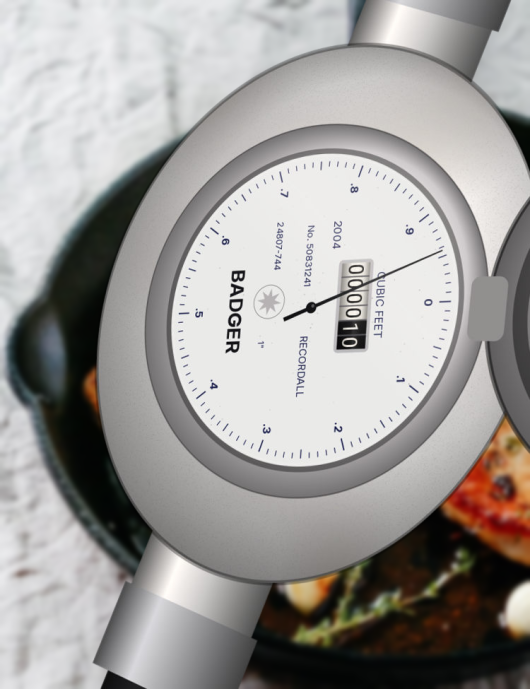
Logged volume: 9.94 (ft³)
